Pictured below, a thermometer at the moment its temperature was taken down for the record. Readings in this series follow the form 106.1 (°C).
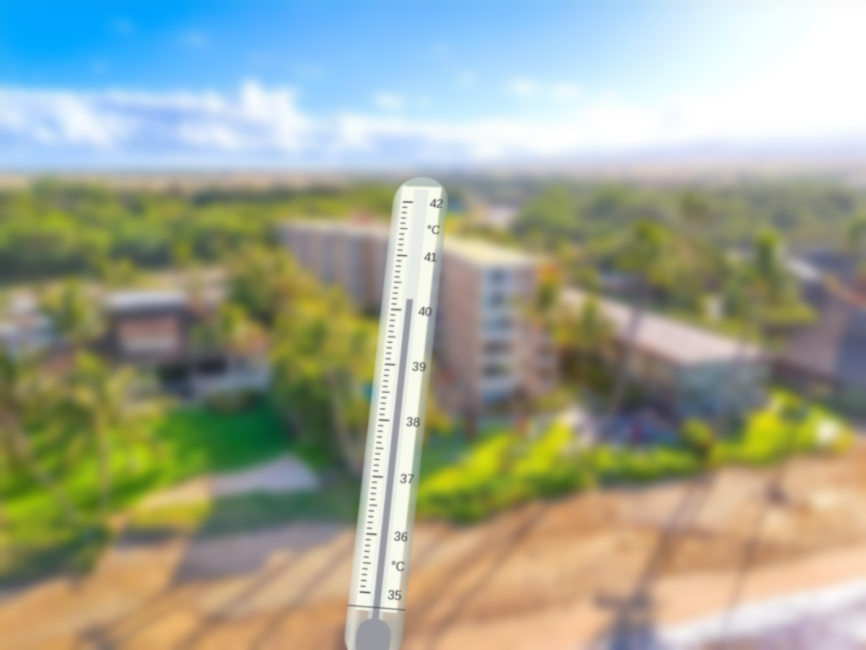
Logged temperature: 40.2 (°C)
